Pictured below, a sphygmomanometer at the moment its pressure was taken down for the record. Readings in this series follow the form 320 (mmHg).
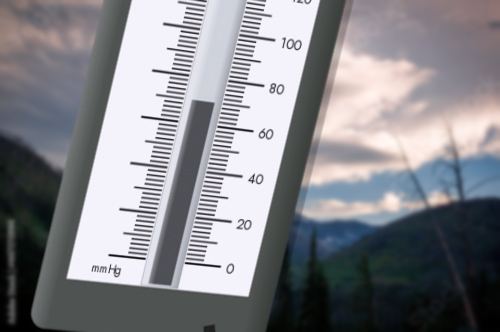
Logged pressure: 70 (mmHg)
